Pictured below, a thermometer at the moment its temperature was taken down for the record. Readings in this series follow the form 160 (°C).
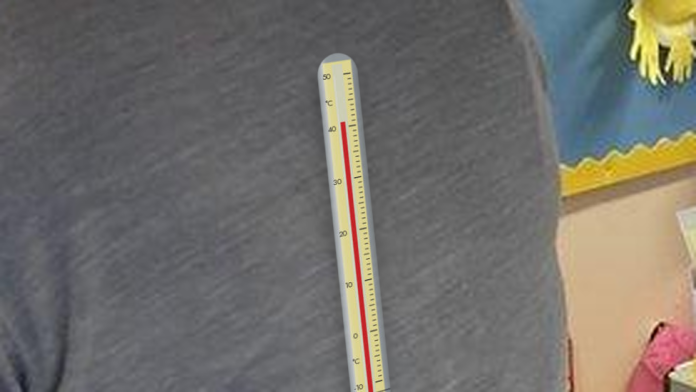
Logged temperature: 41 (°C)
